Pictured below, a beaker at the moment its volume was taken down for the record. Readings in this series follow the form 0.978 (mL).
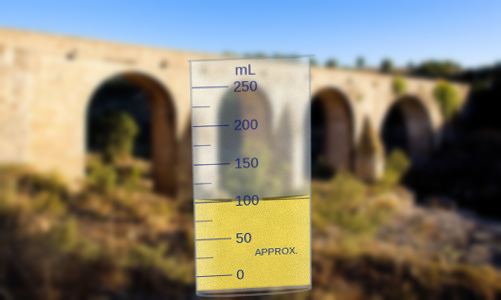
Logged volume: 100 (mL)
